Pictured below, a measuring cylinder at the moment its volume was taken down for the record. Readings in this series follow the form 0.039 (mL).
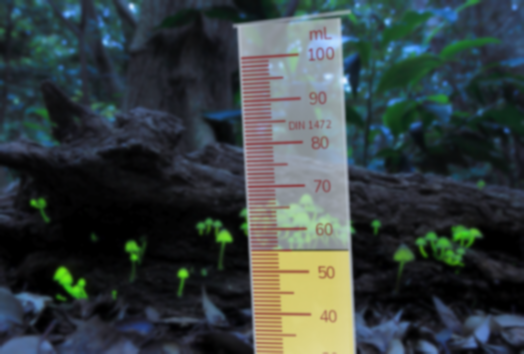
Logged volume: 55 (mL)
